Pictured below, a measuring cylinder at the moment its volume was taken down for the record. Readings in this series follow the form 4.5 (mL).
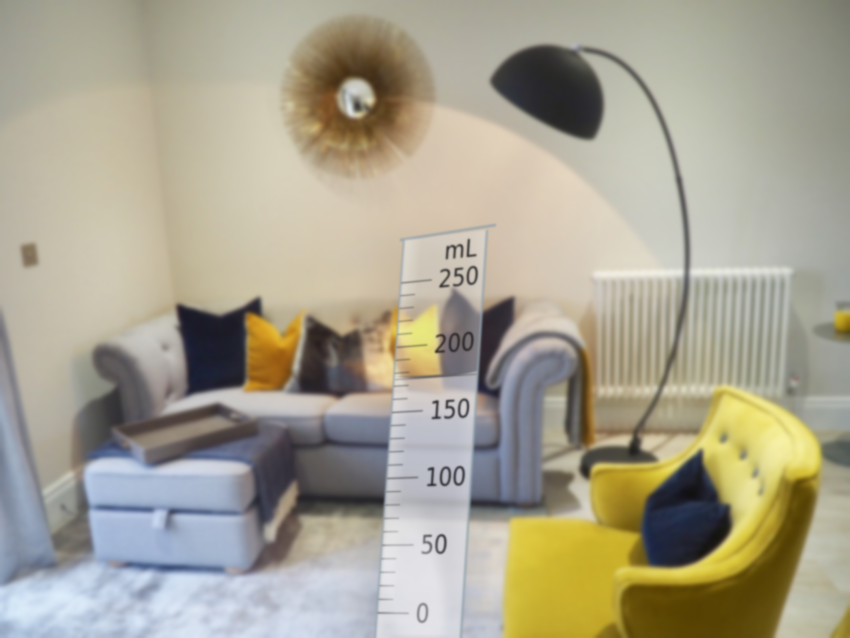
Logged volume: 175 (mL)
